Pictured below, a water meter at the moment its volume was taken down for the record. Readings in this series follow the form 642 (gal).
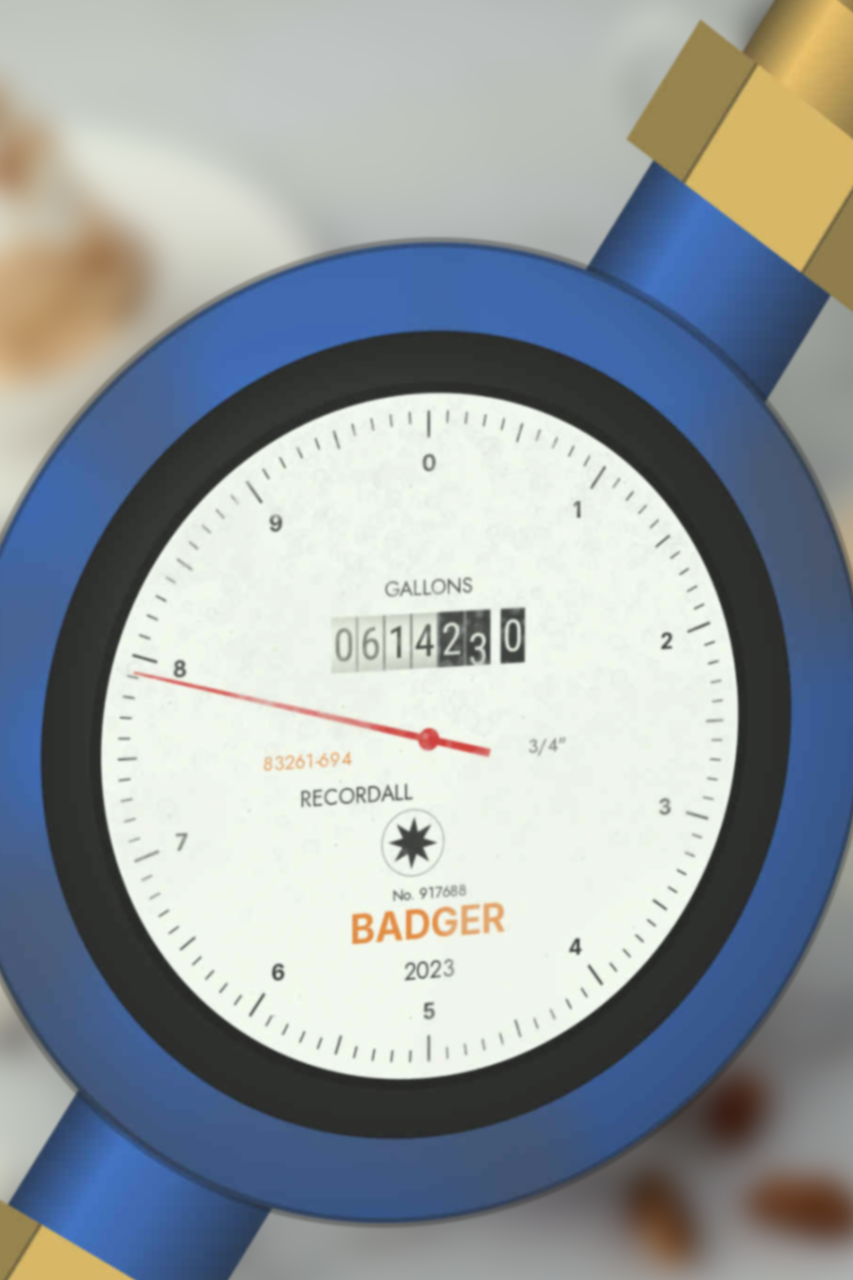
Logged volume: 614227.9 (gal)
